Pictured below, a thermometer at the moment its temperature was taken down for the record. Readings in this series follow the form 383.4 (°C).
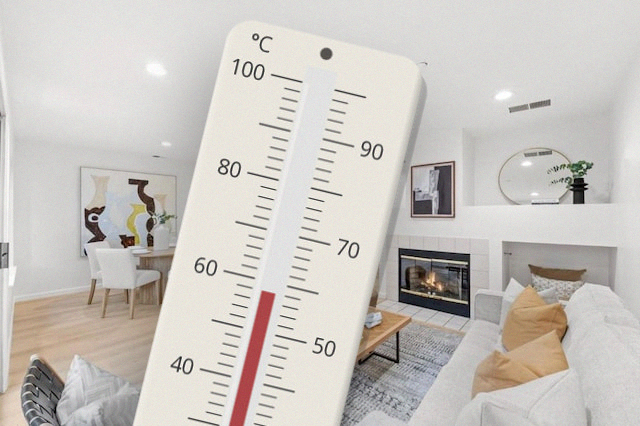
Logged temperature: 58 (°C)
